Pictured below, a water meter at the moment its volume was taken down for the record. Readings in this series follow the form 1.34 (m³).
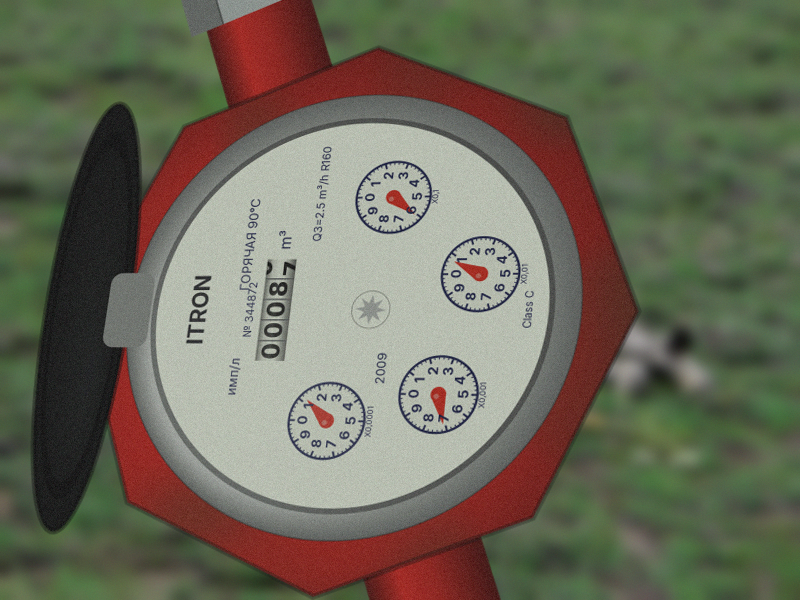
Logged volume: 86.6071 (m³)
